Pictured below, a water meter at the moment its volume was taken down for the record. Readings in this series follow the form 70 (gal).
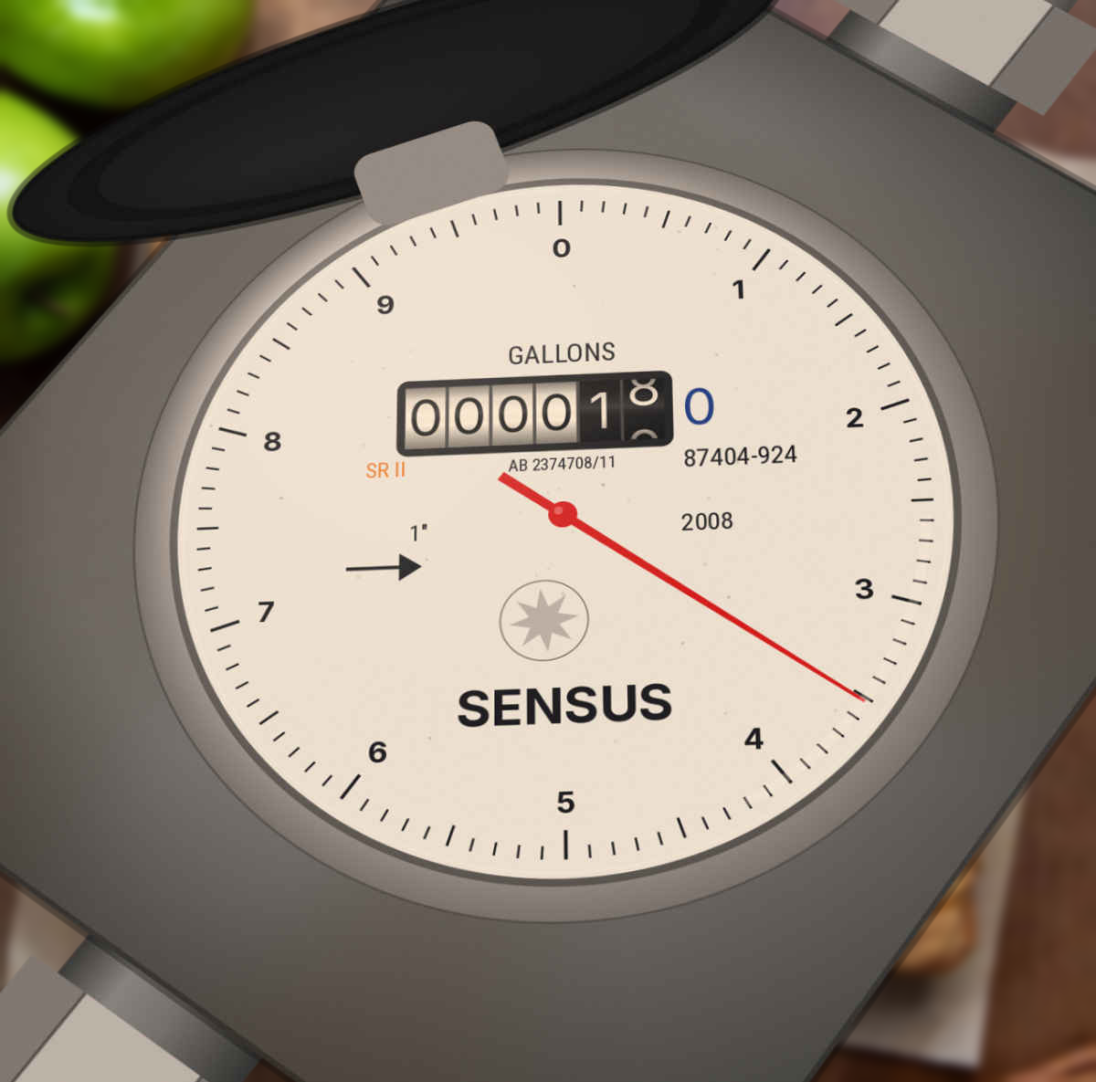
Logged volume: 183.5 (gal)
